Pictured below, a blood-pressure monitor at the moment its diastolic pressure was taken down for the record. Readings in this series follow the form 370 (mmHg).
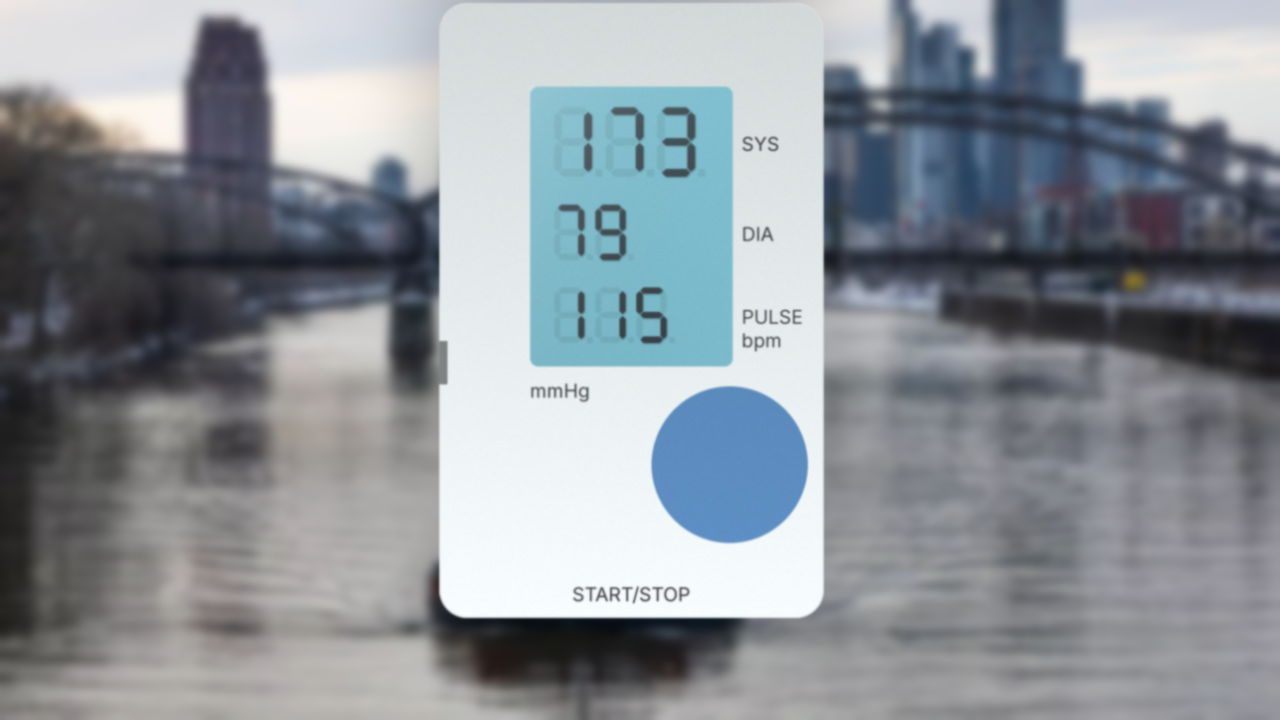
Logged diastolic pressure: 79 (mmHg)
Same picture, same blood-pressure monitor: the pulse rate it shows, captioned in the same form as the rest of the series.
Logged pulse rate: 115 (bpm)
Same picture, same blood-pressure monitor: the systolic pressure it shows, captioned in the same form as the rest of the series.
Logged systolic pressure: 173 (mmHg)
